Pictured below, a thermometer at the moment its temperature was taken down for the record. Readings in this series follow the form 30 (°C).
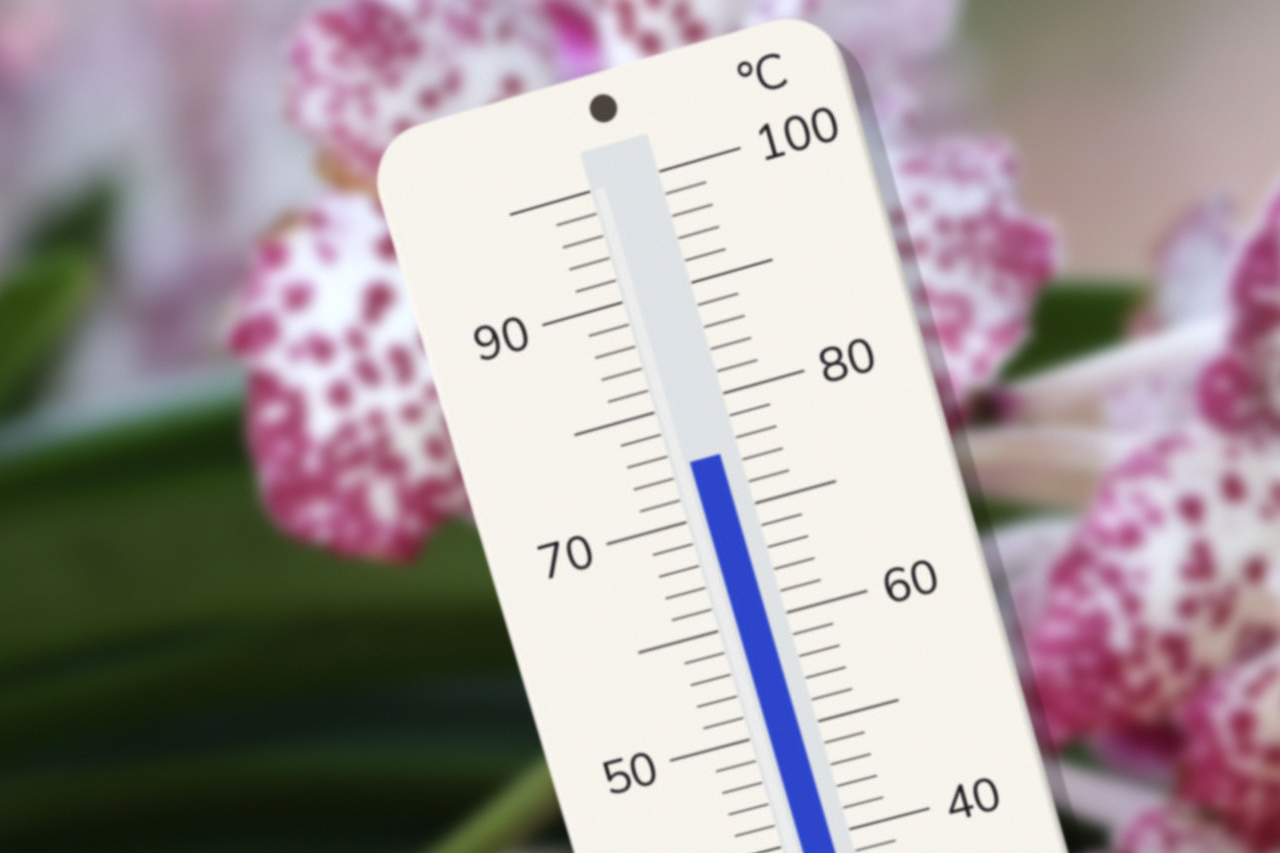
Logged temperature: 75 (°C)
